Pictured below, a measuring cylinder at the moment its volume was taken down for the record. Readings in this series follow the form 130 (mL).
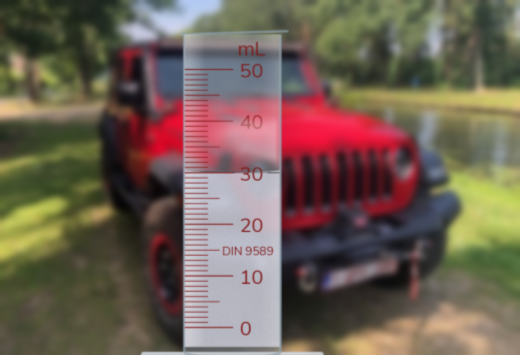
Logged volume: 30 (mL)
